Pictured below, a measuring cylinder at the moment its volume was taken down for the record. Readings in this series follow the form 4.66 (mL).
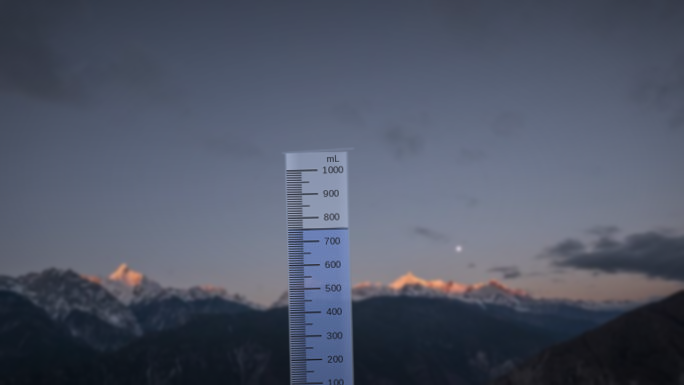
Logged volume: 750 (mL)
